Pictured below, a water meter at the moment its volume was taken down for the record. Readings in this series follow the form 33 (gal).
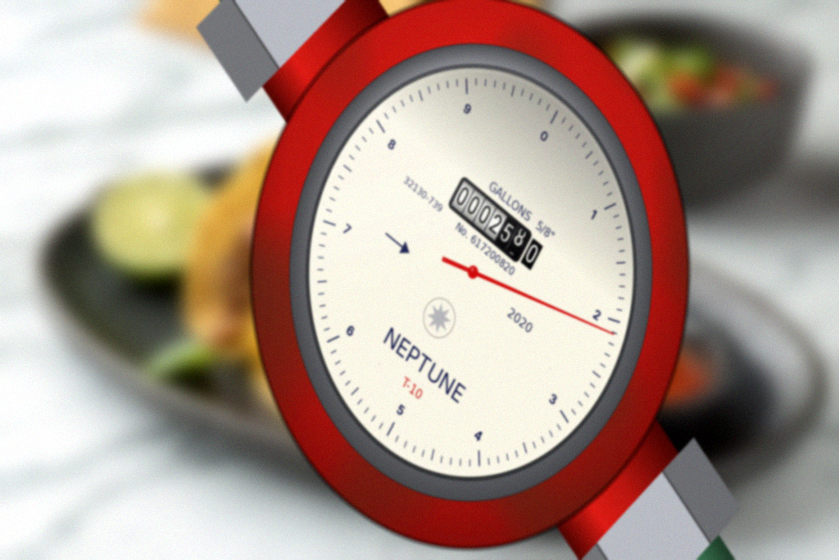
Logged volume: 2582.1 (gal)
